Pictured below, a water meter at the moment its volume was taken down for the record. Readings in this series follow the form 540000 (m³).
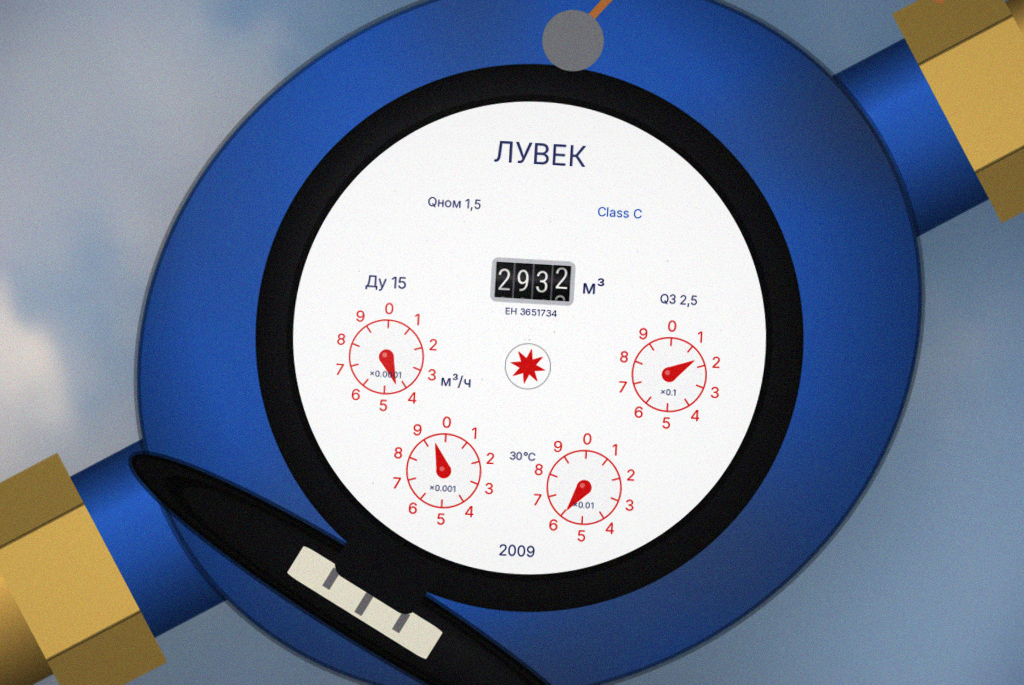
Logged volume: 2932.1594 (m³)
